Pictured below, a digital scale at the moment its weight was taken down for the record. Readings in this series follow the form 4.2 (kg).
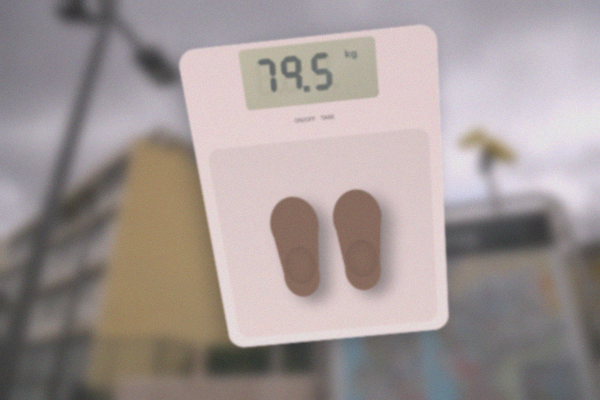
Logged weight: 79.5 (kg)
